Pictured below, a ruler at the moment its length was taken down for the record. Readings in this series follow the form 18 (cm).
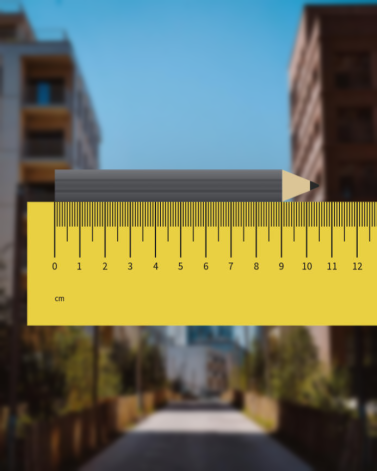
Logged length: 10.5 (cm)
